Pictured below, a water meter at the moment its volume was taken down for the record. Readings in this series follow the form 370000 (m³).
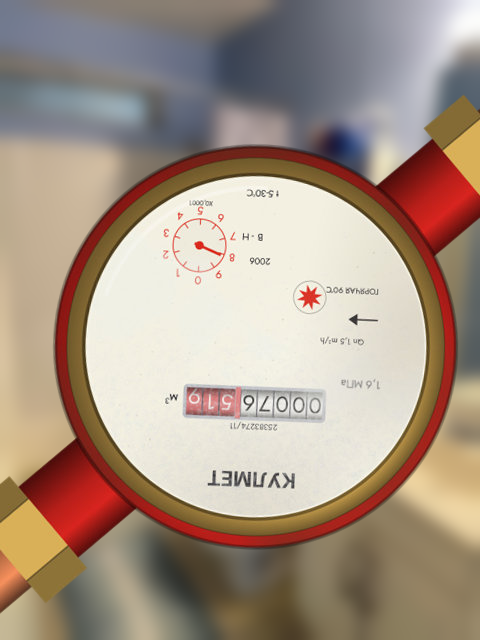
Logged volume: 76.5188 (m³)
